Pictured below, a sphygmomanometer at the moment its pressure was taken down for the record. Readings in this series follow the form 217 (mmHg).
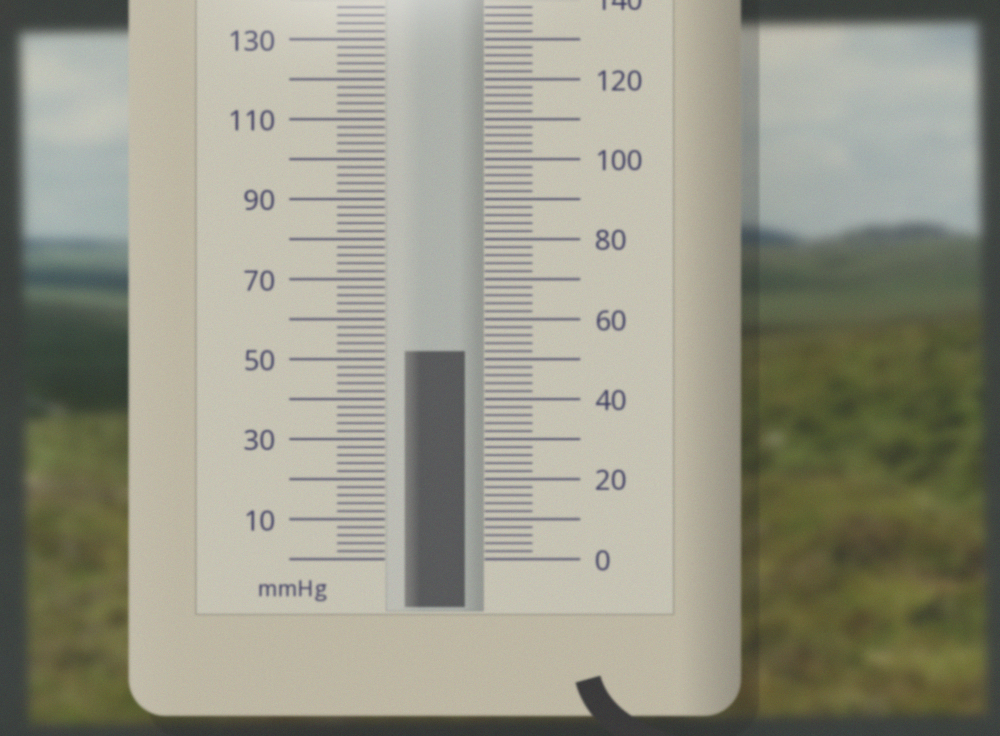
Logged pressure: 52 (mmHg)
